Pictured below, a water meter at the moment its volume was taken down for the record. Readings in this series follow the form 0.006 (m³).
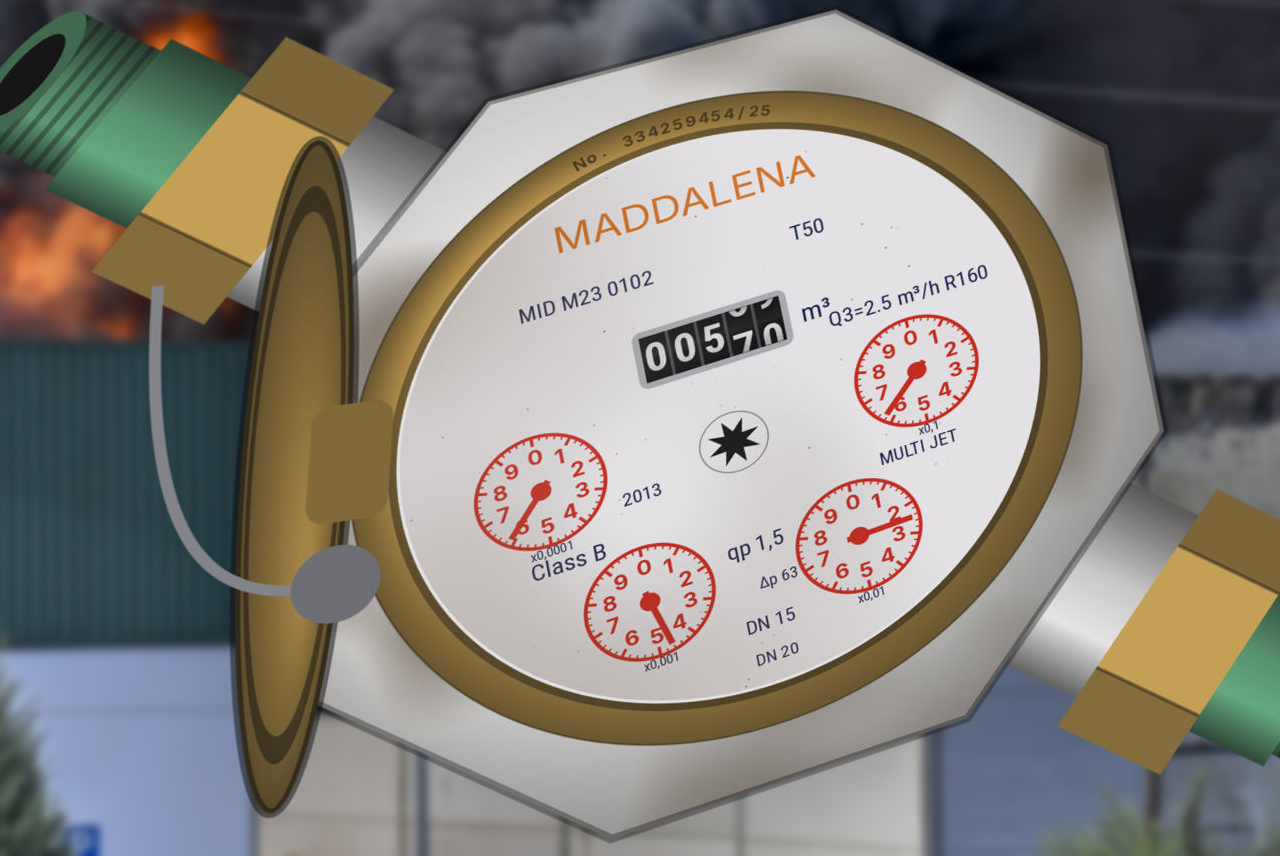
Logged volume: 569.6246 (m³)
